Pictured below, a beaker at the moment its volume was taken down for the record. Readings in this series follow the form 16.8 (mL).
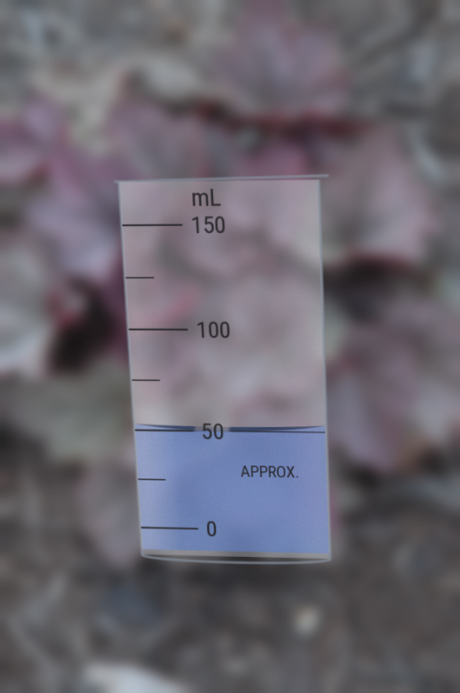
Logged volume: 50 (mL)
